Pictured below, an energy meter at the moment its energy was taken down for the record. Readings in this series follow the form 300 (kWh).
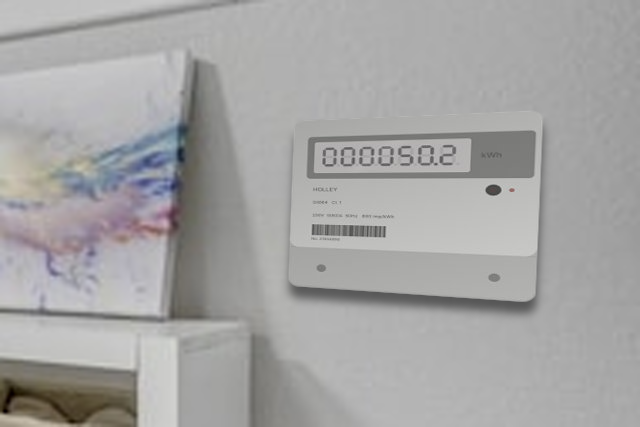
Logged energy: 50.2 (kWh)
